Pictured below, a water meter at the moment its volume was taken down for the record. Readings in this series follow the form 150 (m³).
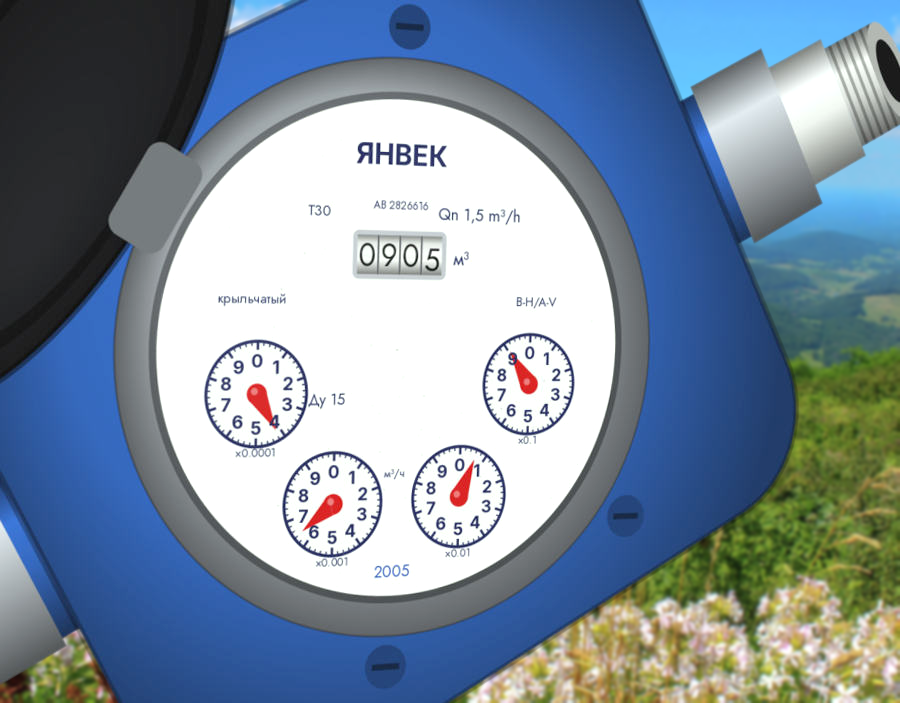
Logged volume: 904.9064 (m³)
